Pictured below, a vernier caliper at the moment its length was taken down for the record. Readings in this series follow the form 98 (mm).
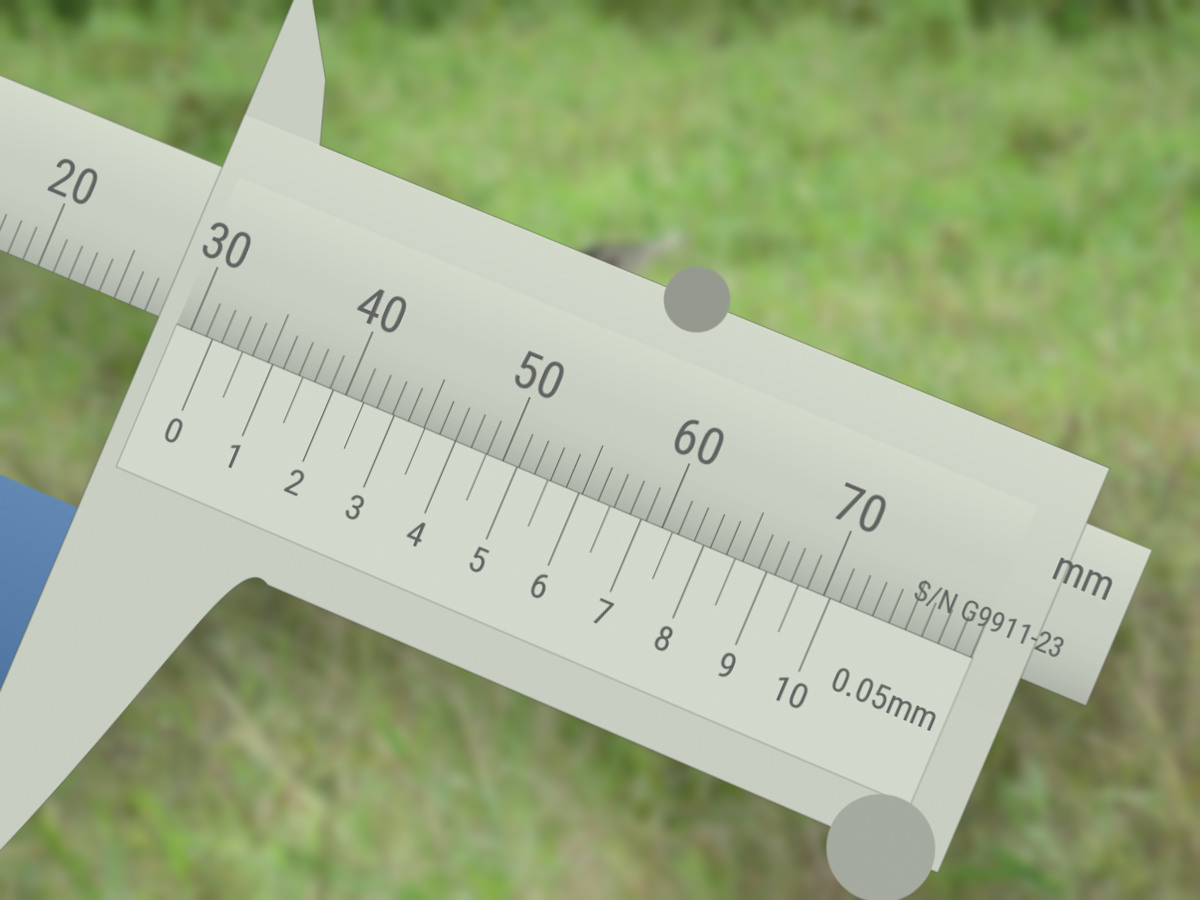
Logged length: 31.4 (mm)
